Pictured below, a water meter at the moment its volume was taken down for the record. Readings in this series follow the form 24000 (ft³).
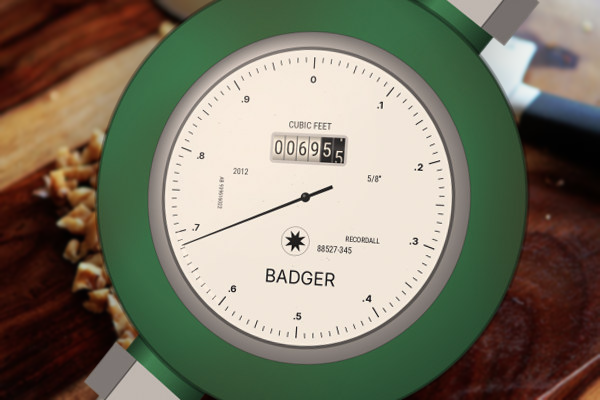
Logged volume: 6954.68 (ft³)
